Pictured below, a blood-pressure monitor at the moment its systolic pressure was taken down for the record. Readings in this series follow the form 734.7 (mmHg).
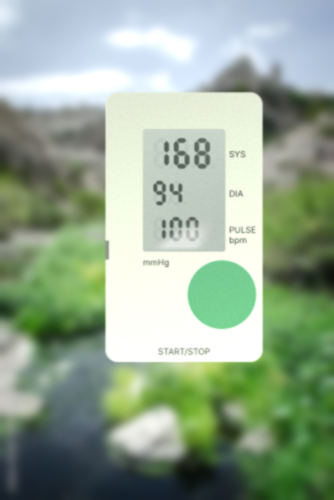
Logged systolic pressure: 168 (mmHg)
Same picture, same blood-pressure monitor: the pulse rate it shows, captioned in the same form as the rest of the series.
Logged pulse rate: 100 (bpm)
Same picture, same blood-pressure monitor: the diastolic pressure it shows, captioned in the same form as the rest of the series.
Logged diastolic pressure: 94 (mmHg)
